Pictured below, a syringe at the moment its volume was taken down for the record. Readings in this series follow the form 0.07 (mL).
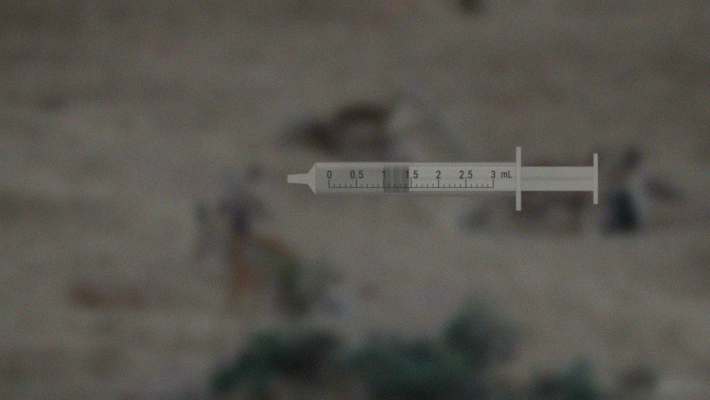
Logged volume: 1 (mL)
